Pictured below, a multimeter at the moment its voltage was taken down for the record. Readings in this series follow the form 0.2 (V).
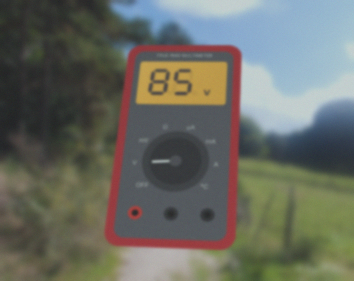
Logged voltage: 85 (V)
